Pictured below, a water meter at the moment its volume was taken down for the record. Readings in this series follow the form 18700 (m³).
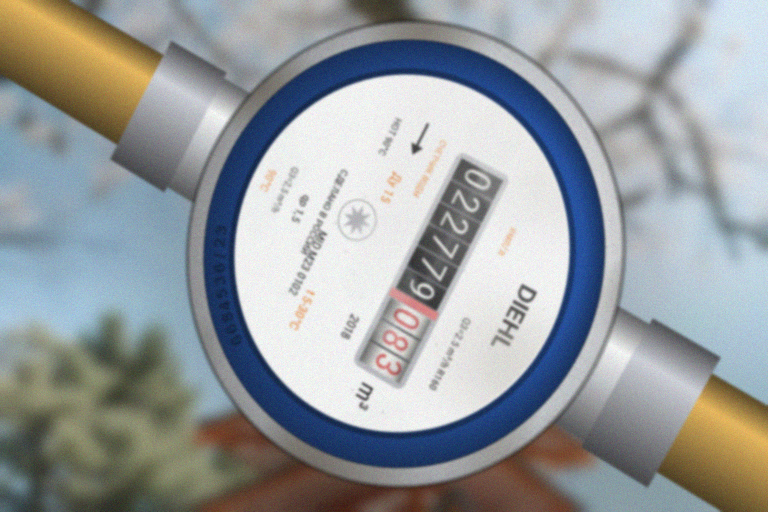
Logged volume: 22779.083 (m³)
